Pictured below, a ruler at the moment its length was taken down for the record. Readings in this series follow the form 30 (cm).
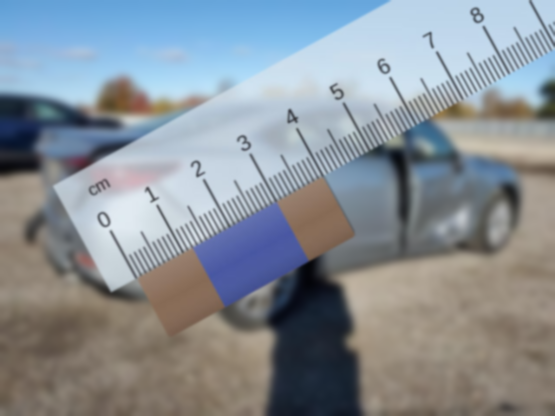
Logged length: 4 (cm)
